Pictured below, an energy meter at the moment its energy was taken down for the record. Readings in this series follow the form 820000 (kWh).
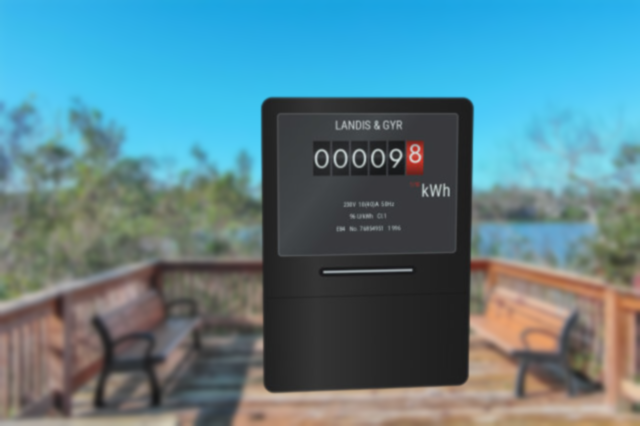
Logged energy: 9.8 (kWh)
